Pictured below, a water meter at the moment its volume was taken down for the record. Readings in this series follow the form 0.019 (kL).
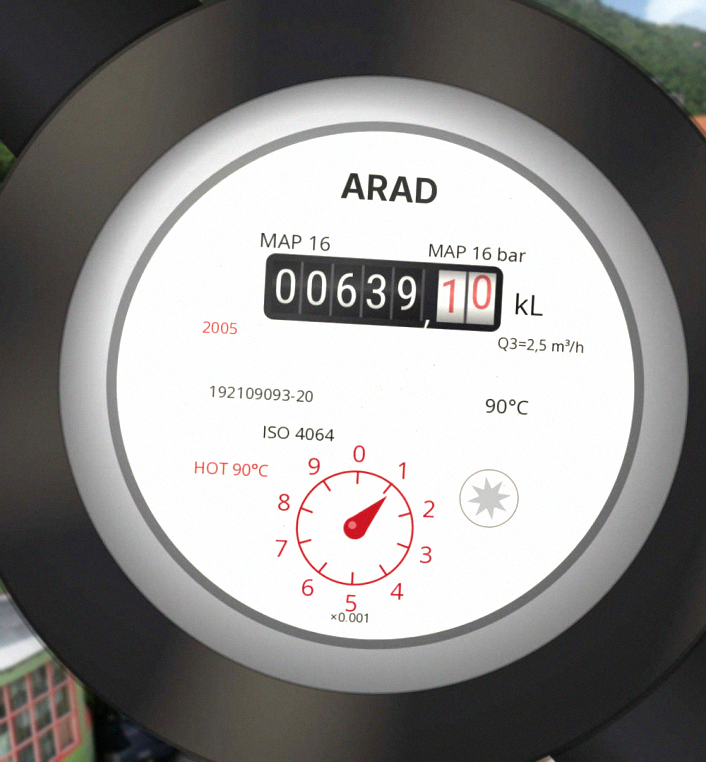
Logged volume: 639.101 (kL)
